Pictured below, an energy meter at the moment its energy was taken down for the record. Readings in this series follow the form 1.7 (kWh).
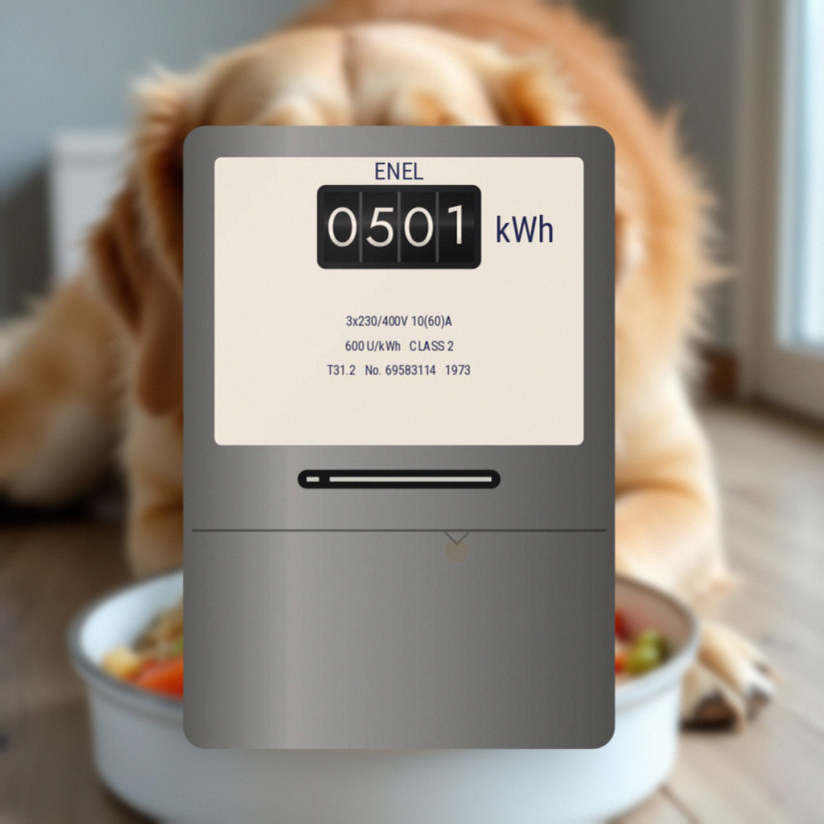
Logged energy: 501 (kWh)
